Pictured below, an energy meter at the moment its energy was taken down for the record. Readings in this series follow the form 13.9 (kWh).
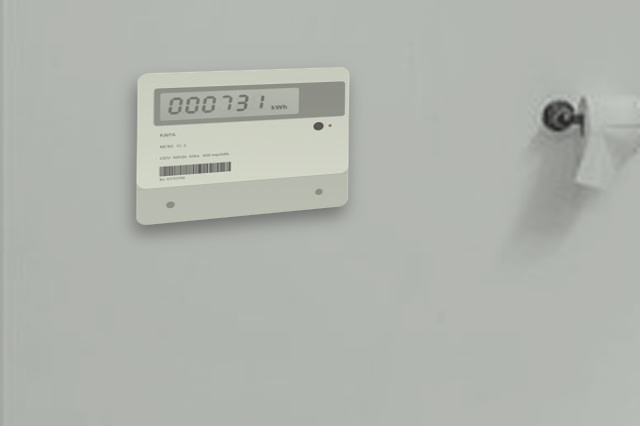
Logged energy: 731 (kWh)
